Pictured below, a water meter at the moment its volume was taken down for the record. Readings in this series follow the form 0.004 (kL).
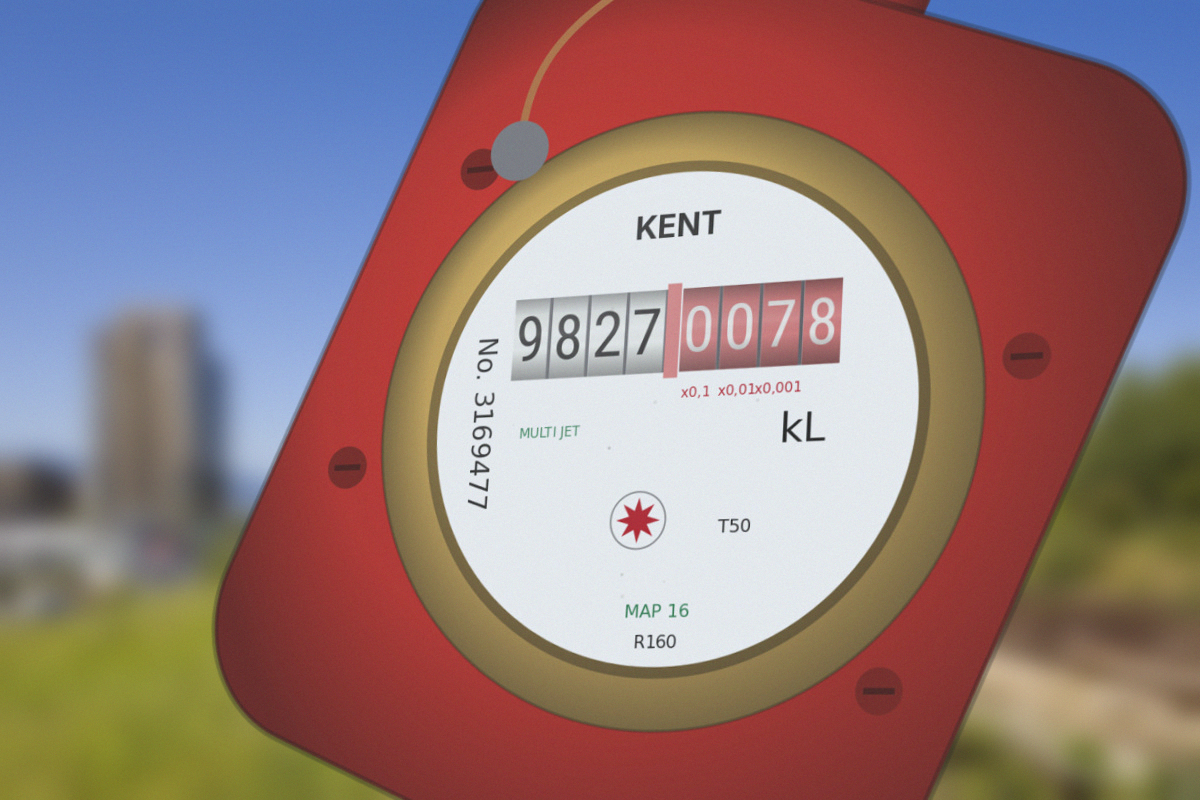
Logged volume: 9827.0078 (kL)
